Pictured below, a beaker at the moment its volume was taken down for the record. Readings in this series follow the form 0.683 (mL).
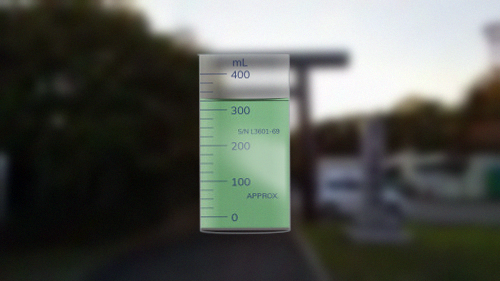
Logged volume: 325 (mL)
